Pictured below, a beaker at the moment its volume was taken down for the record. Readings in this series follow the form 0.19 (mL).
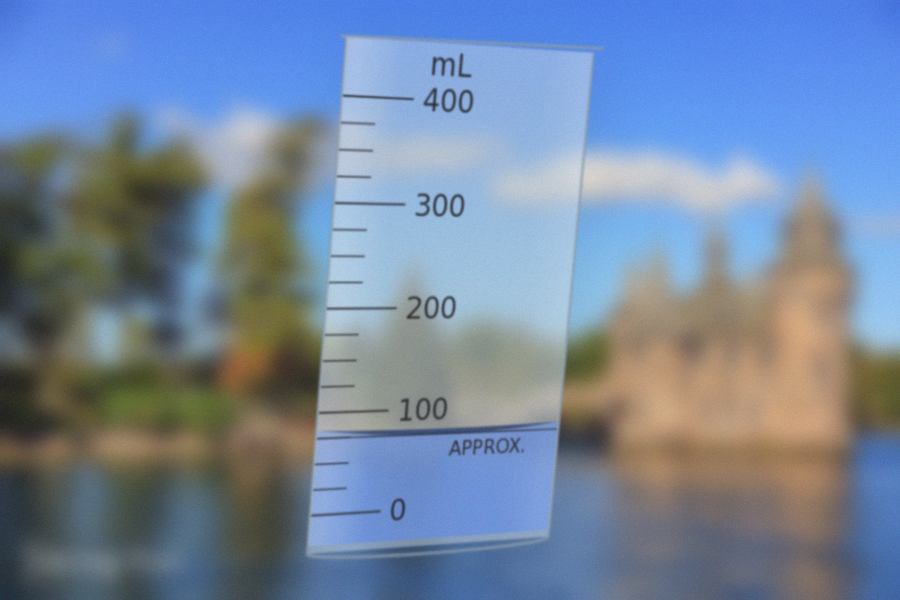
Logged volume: 75 (mL)
